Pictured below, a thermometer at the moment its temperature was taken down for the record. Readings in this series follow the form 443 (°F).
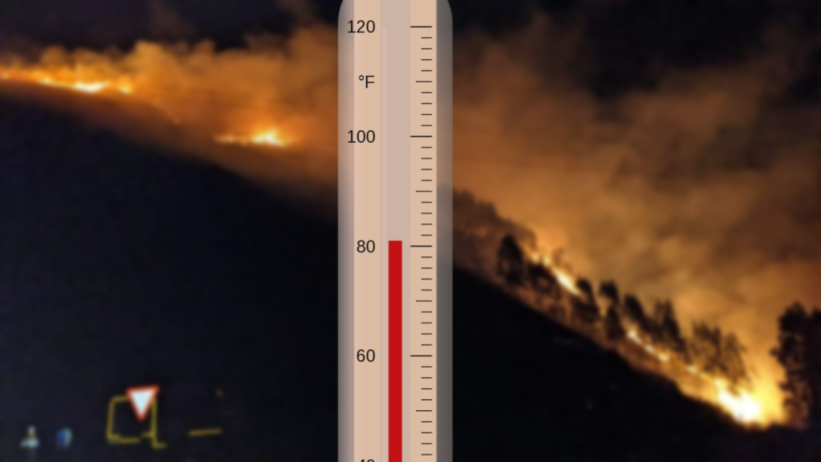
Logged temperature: 81 (°F)
